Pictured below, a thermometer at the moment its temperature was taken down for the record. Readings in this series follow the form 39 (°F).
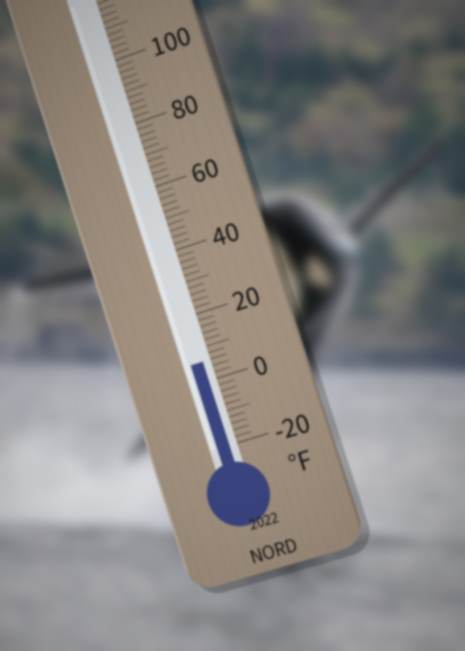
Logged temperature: 6 (°F)
